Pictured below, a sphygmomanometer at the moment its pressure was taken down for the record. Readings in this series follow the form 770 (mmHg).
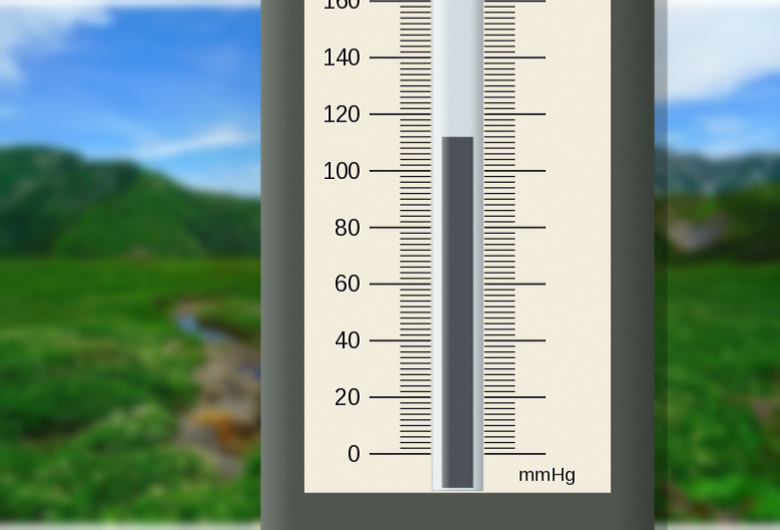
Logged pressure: 112 (mmHg)
